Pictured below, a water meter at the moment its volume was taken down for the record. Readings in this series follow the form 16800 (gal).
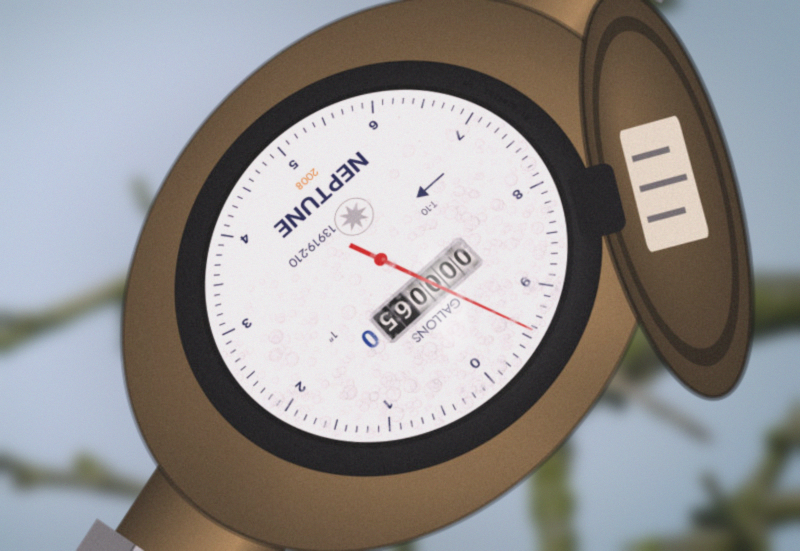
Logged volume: 649.4 (gal)
